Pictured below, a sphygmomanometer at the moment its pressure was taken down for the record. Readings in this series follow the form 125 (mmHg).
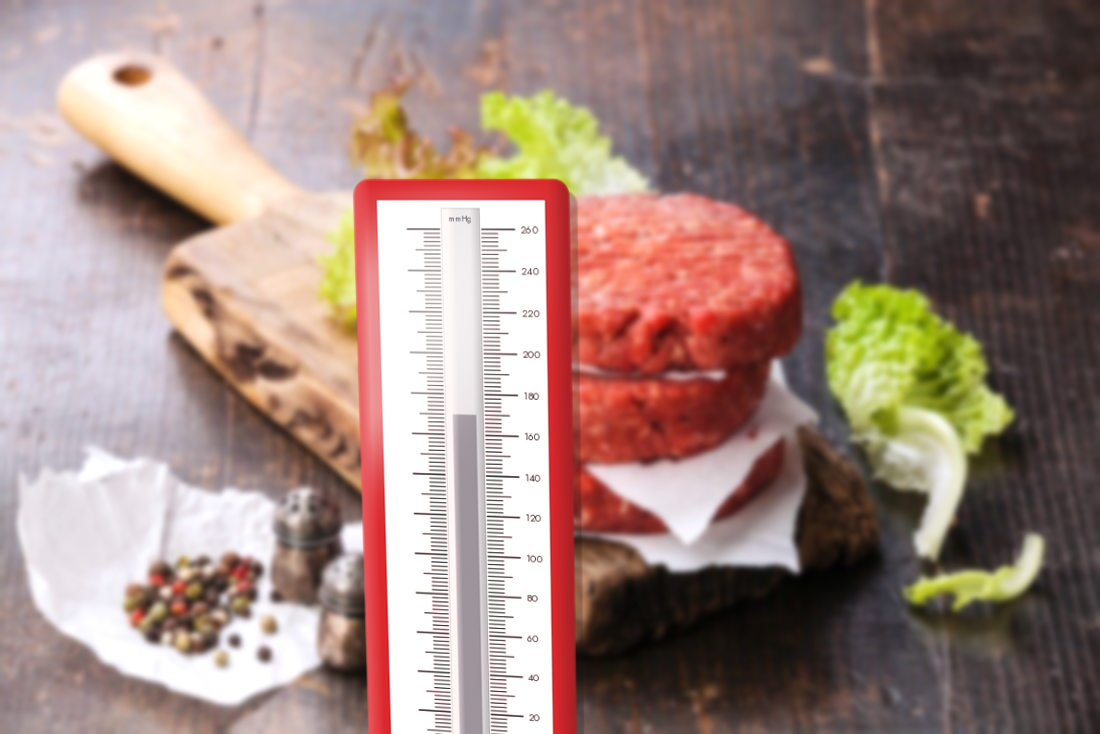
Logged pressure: 170 (mmHg)
